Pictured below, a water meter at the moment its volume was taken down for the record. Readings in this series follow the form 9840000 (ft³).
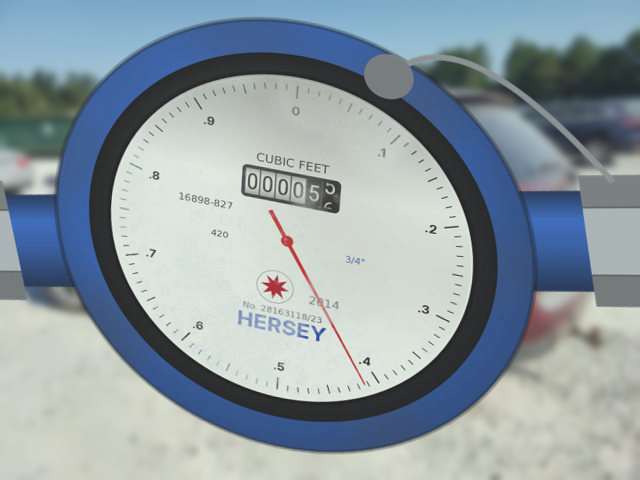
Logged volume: 55.41 (ft³)
